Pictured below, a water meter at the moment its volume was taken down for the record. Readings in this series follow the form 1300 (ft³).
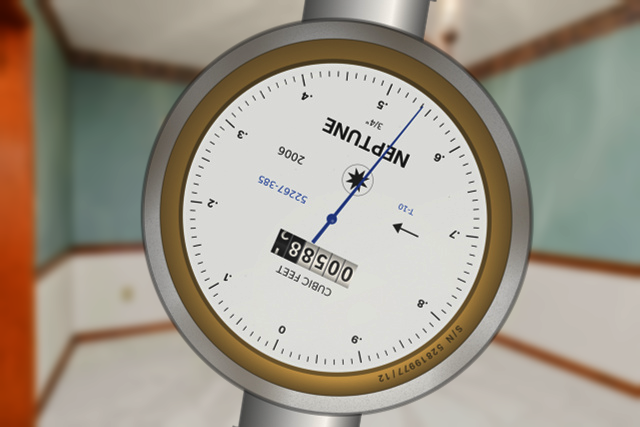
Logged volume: 5881.54 (ft³)
